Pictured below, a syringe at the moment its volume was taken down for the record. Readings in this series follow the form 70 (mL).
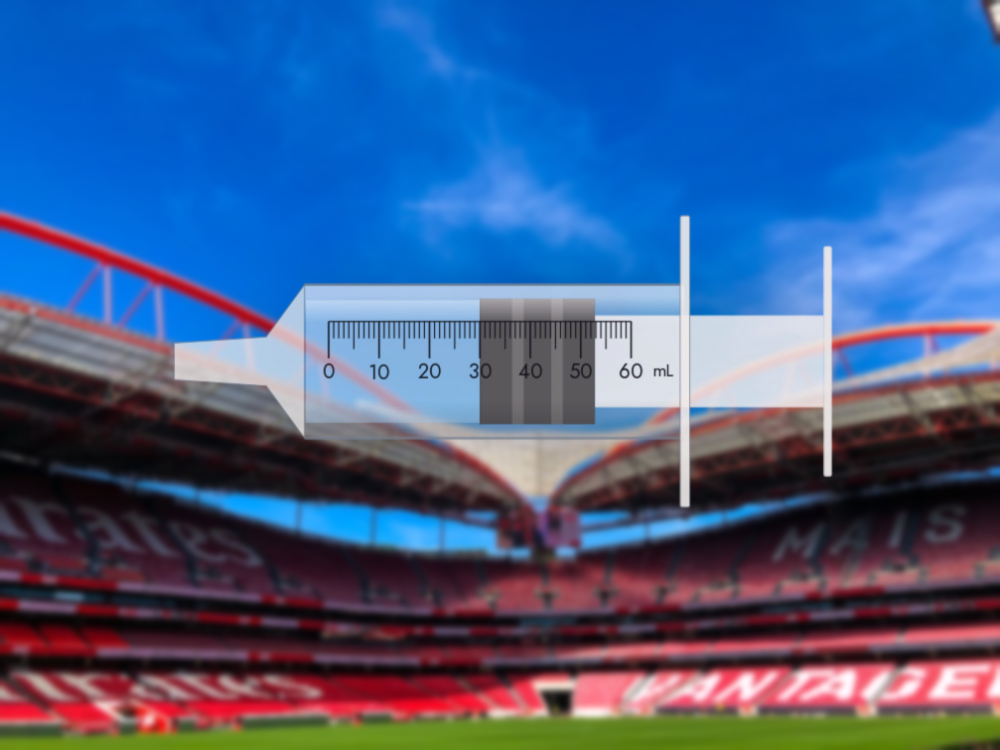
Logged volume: 30 (mL)
